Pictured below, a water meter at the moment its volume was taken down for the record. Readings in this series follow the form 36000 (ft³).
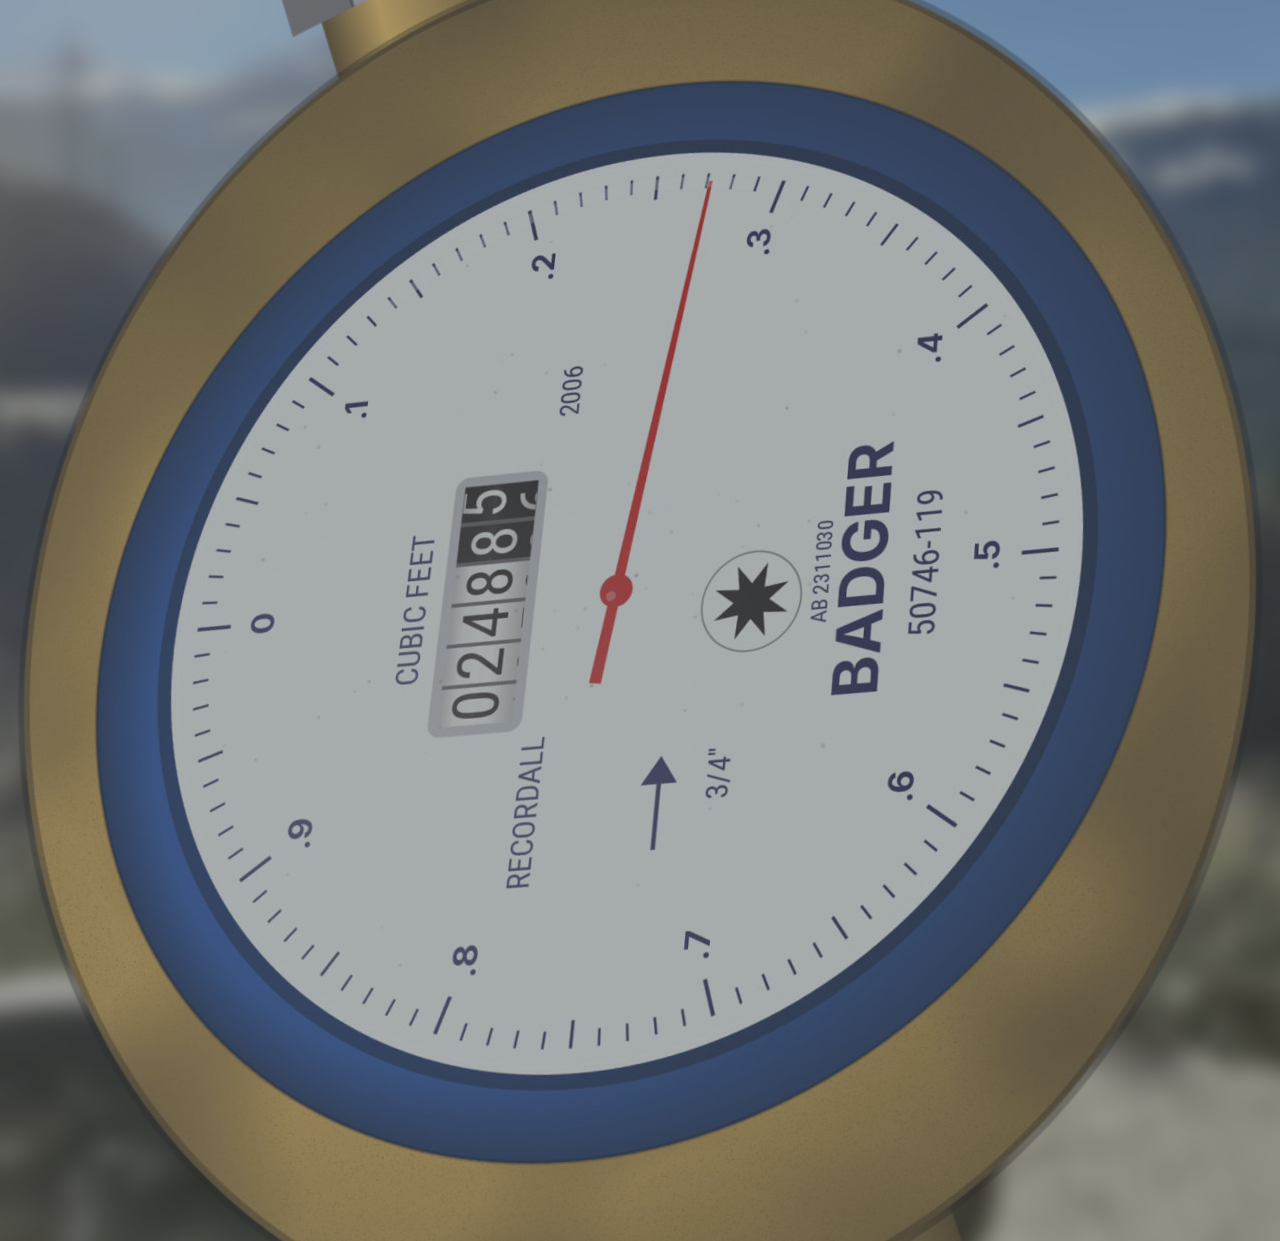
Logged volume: 24885.27 (ft³)
